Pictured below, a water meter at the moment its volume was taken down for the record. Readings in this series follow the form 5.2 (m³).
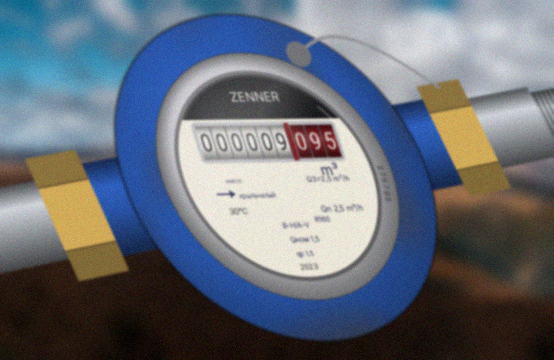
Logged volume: 9.095 (m³)
